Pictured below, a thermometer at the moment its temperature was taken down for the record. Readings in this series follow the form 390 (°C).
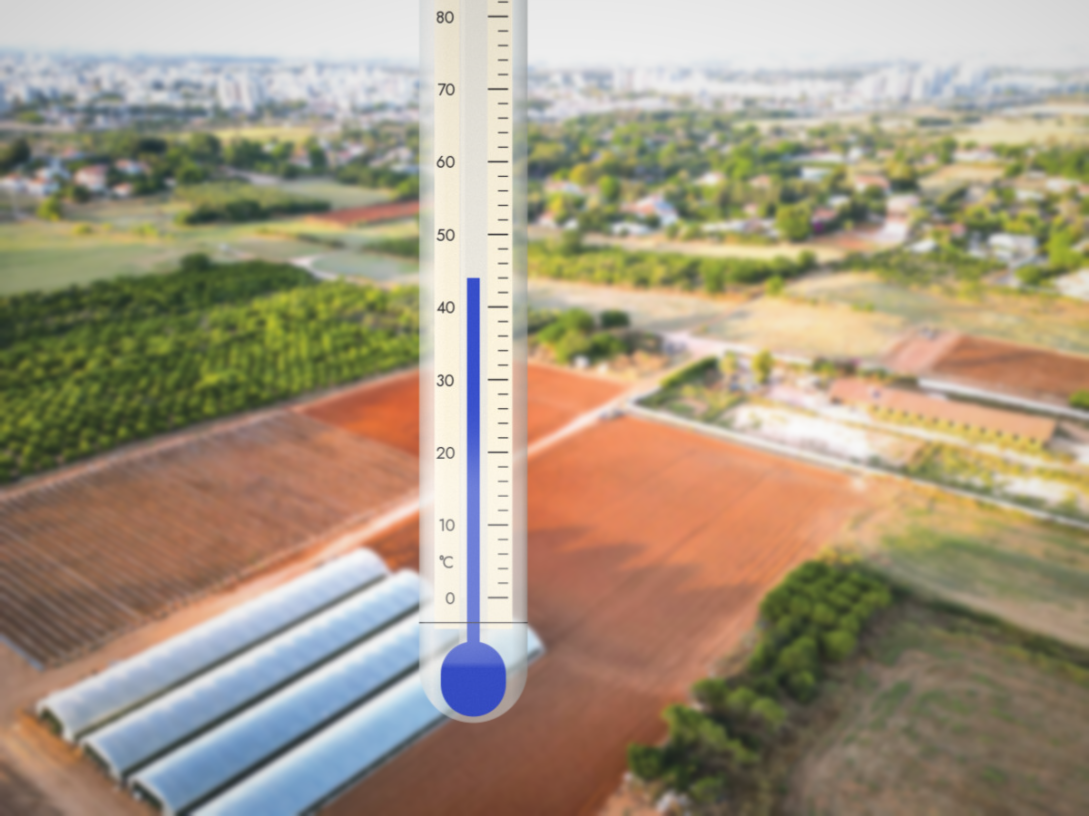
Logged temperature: 44 (°C)
